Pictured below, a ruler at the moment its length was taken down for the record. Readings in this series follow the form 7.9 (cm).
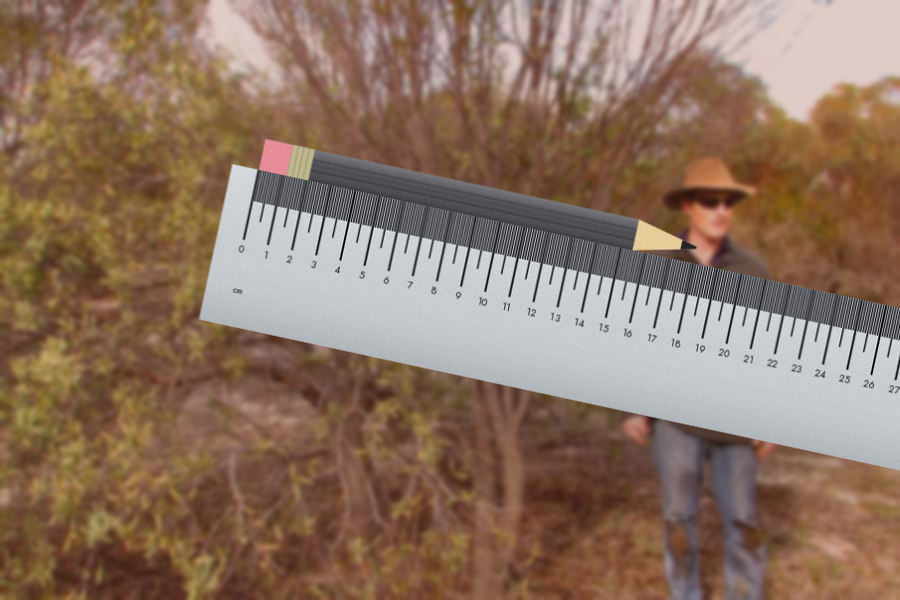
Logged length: 18 (cm)
